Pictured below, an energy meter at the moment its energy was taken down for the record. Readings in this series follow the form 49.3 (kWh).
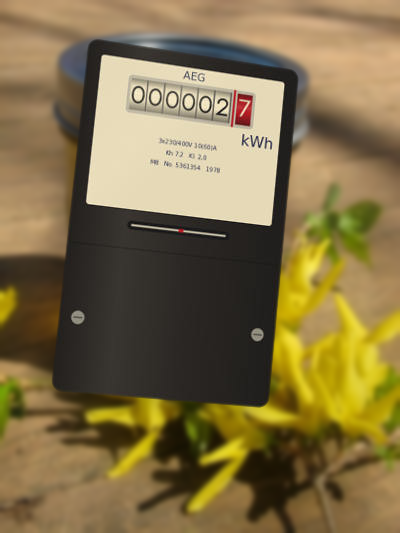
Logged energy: 2.7 (kWh)
